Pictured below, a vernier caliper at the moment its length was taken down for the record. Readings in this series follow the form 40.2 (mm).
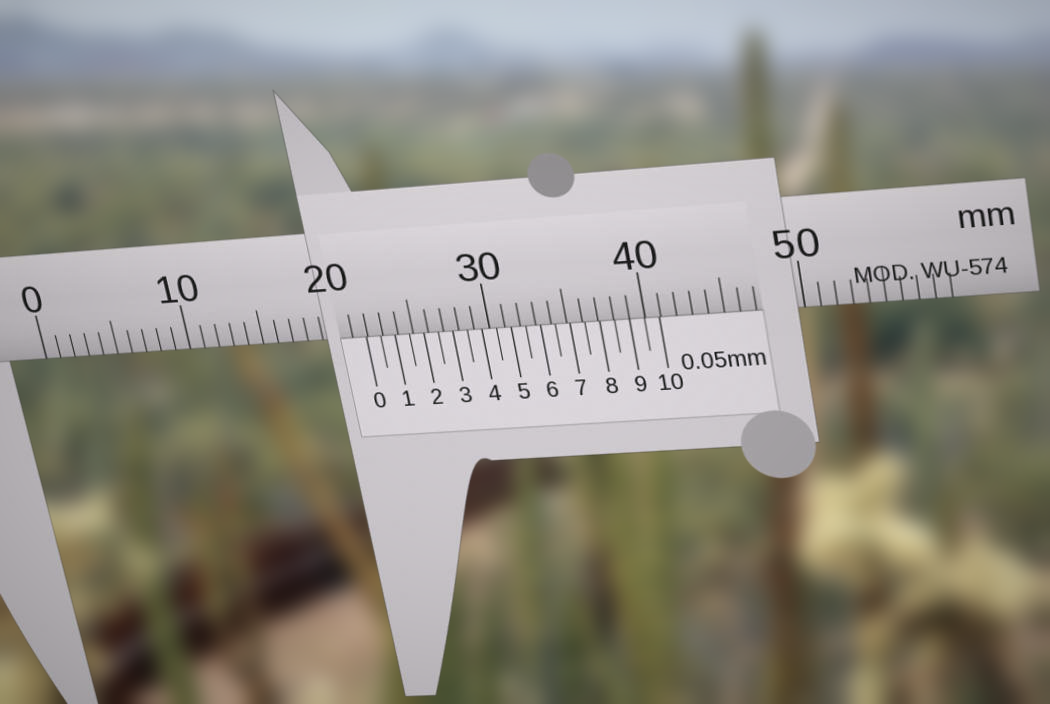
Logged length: 21.9 (mm)
